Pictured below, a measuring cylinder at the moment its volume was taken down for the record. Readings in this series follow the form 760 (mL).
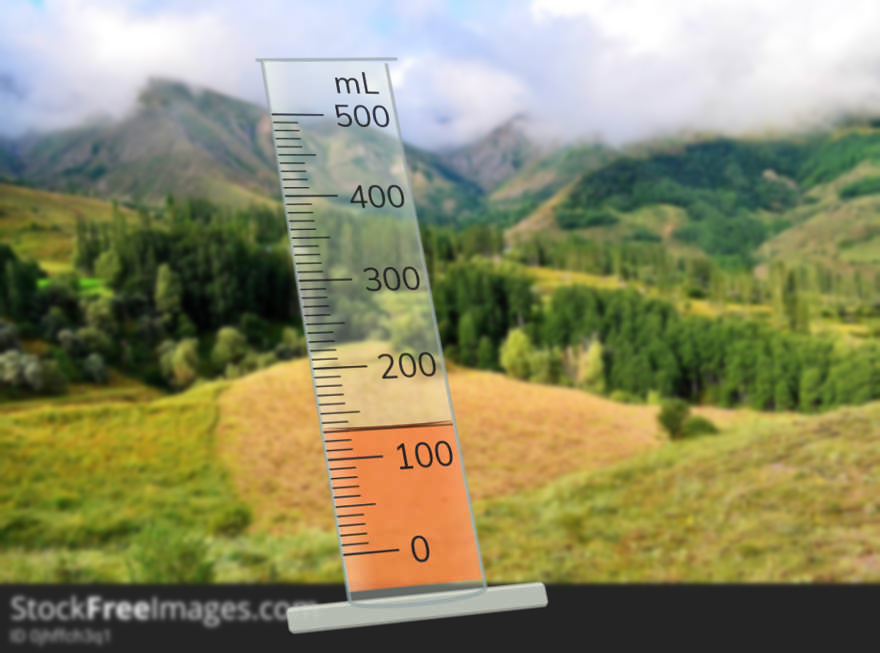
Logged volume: 130 (mL)
